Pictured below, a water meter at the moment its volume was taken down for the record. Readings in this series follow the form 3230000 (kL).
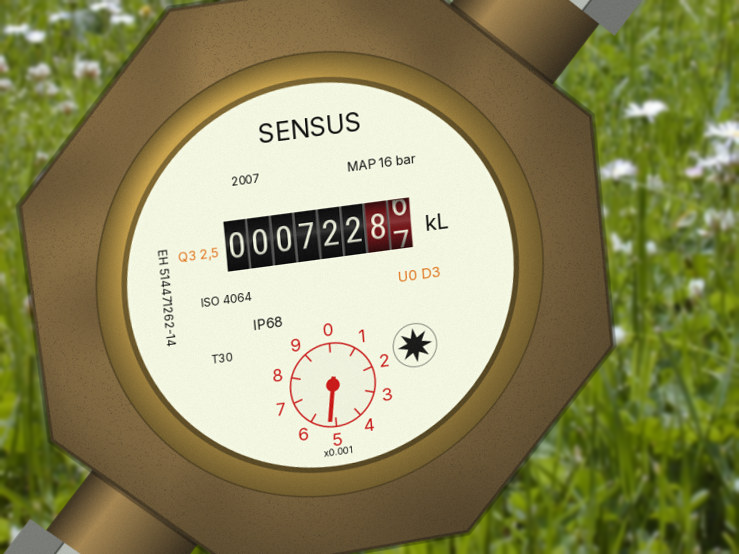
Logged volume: 722.865 (kL)
